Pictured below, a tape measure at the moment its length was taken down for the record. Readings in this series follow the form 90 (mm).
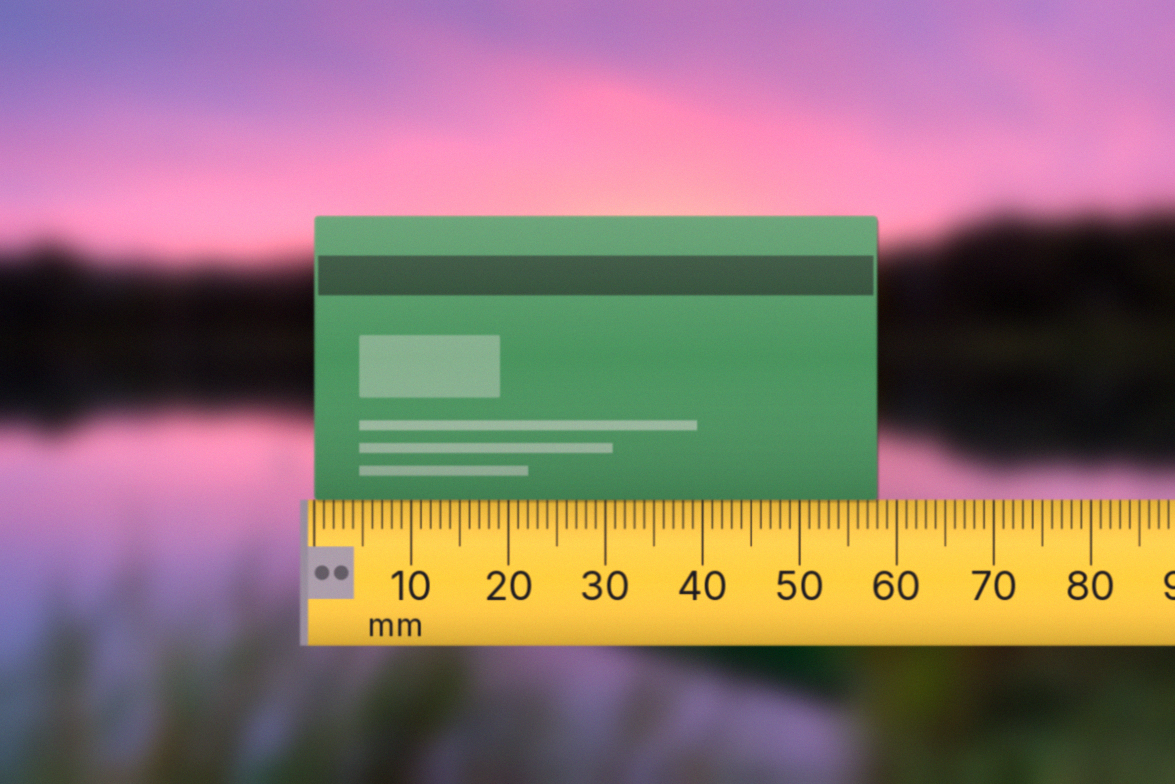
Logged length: 58 (mm)
